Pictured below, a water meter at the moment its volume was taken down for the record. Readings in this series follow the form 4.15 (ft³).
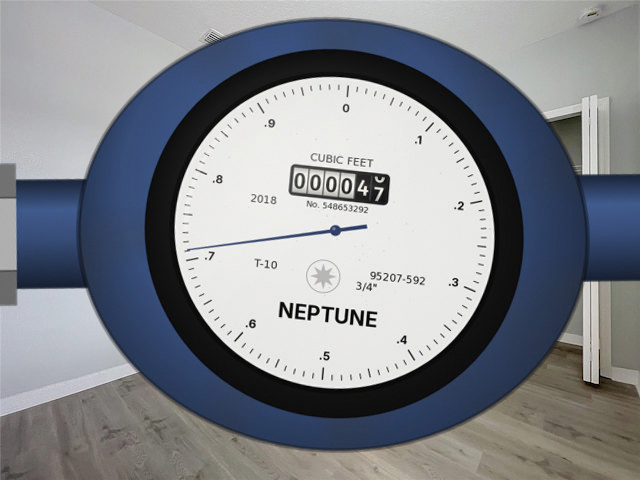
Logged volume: 46.71 (ft³)
